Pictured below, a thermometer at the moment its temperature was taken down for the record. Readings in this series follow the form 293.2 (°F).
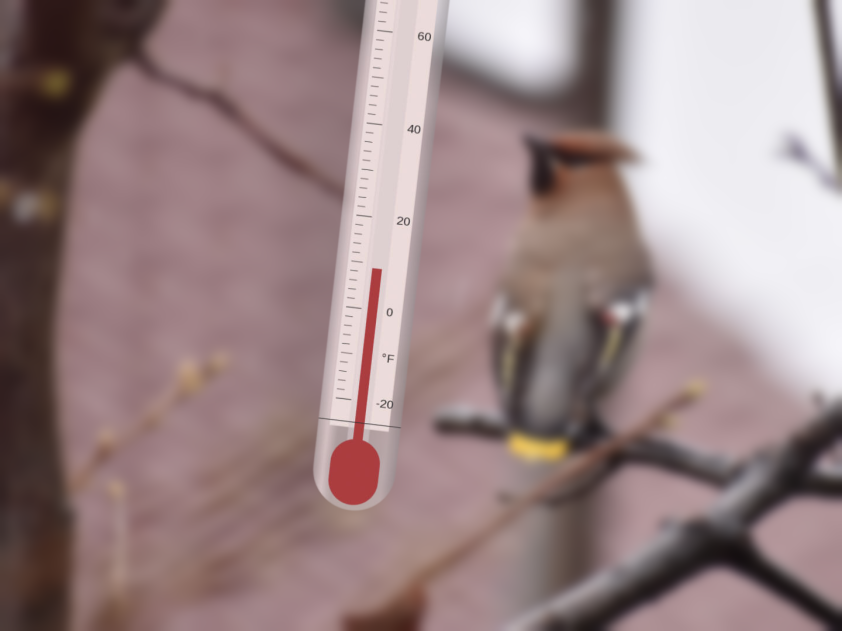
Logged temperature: 9 (°F)
